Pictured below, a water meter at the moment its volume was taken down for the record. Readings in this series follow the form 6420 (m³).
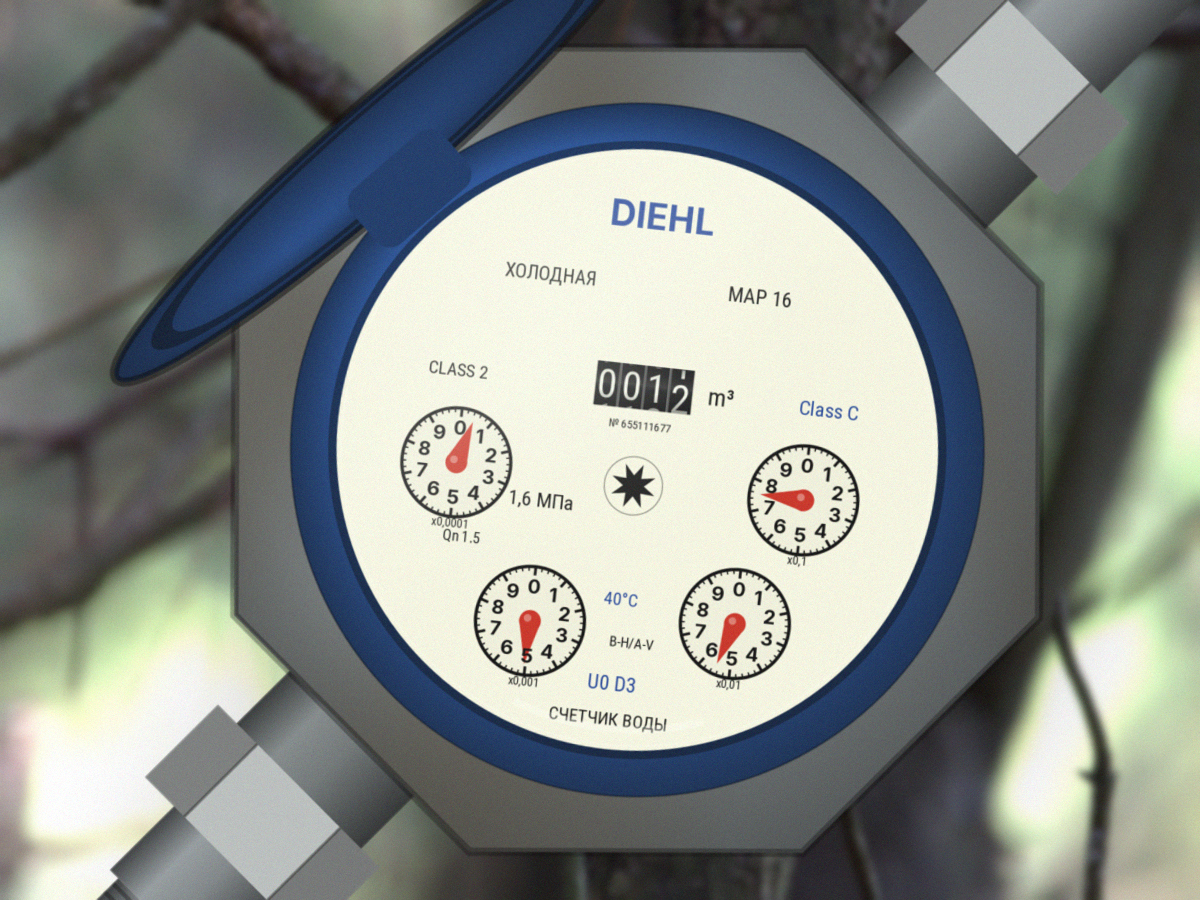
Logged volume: 11.7550 (m³)
